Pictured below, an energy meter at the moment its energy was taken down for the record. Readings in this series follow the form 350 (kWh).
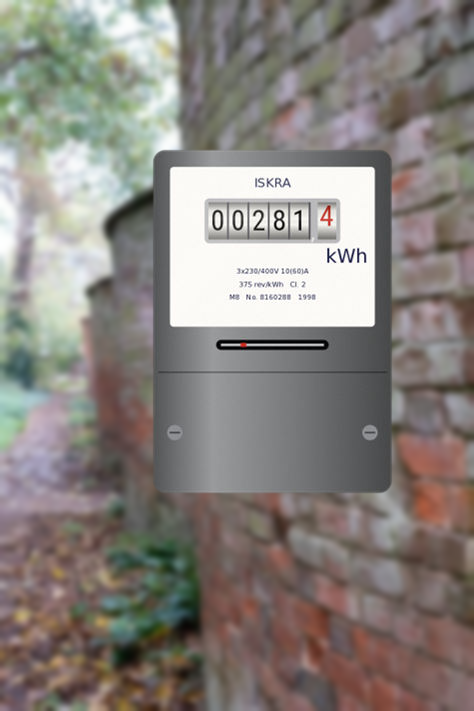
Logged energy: 281.4 (kWh)
